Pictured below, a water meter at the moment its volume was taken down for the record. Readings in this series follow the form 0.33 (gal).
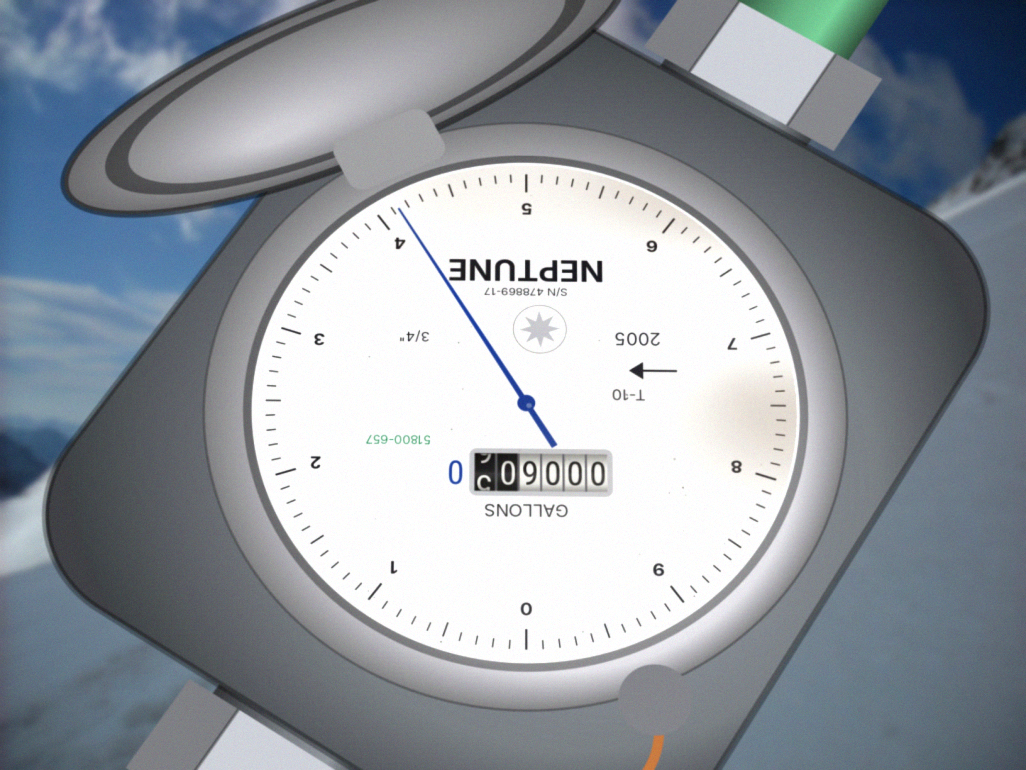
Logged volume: 6054.1 (gal)
